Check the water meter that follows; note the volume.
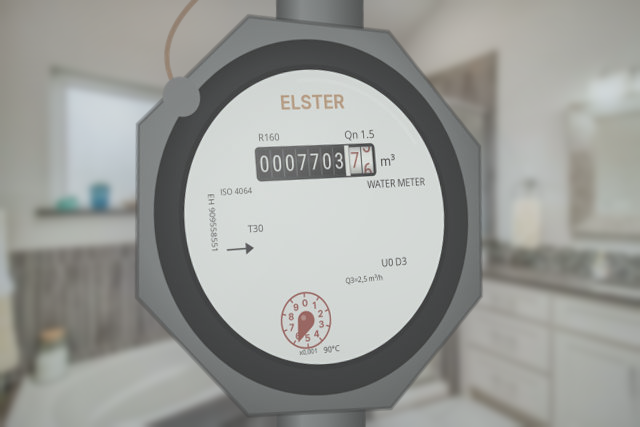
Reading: 7703.755 m³
